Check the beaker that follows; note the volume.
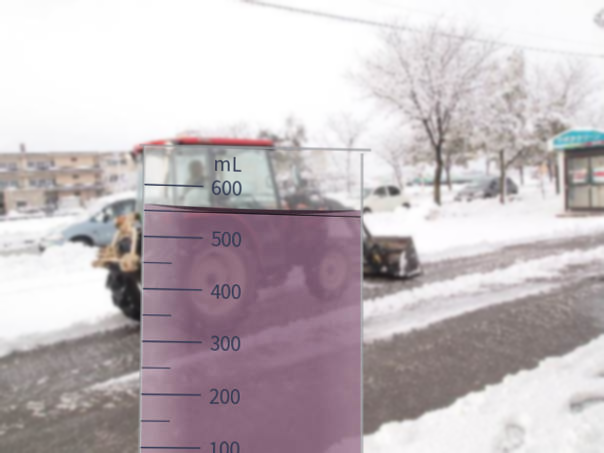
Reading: 550 mL
